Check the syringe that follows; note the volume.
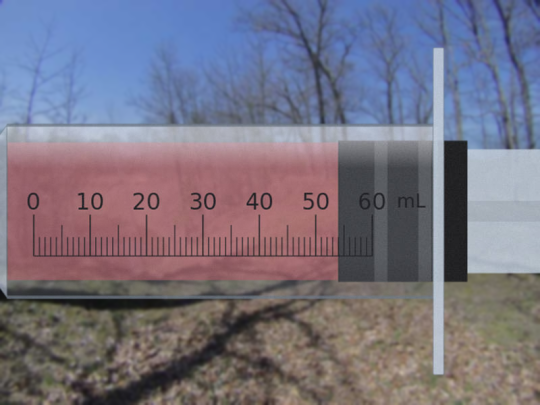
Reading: 54 mL
